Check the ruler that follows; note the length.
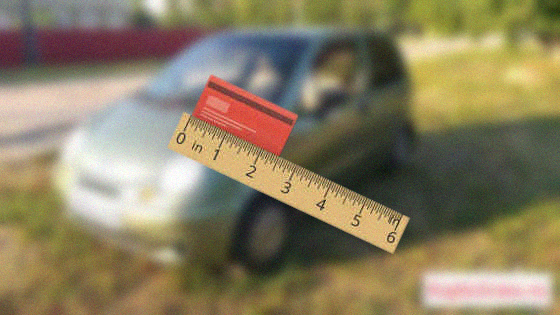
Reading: 2.5 in
